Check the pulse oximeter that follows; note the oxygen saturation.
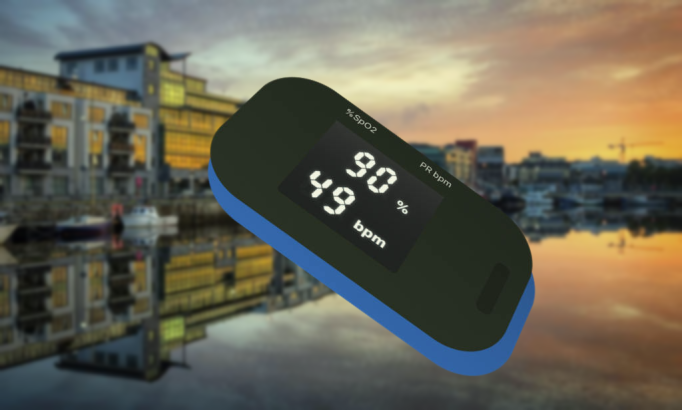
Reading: 90 %
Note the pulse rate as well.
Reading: 49 bpm
